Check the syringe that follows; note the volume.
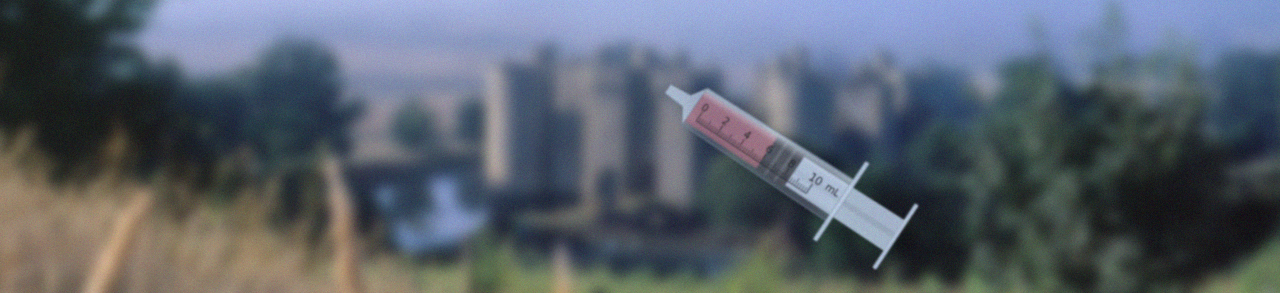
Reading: 6 mL
